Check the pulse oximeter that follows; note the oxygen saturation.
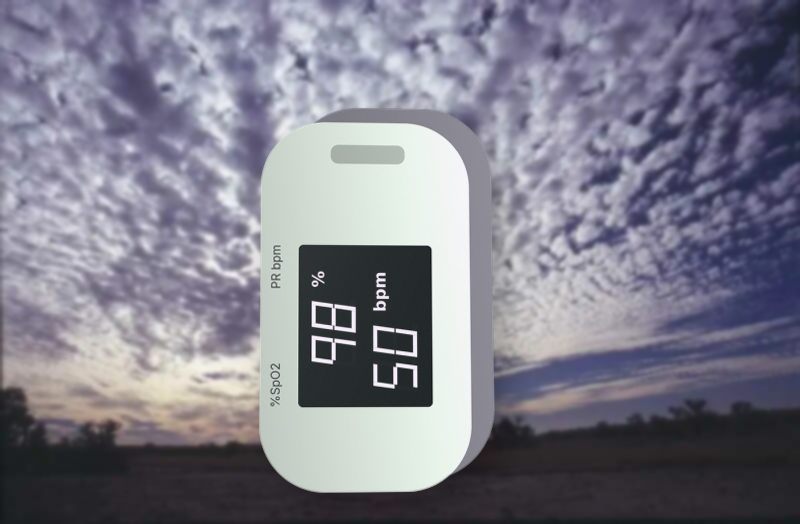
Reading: 98 %
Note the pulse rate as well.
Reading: 50 bpm
